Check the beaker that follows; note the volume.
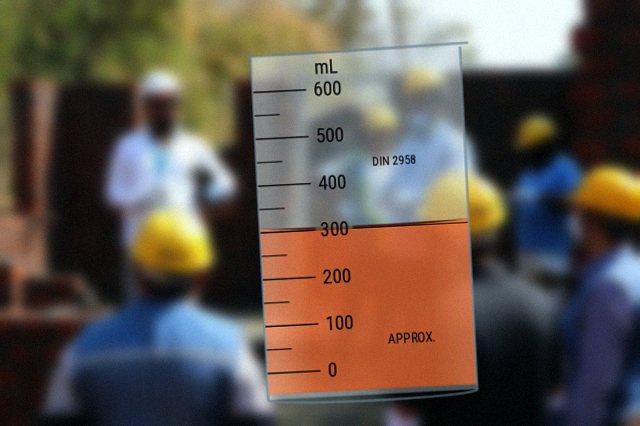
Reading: 300 mL
